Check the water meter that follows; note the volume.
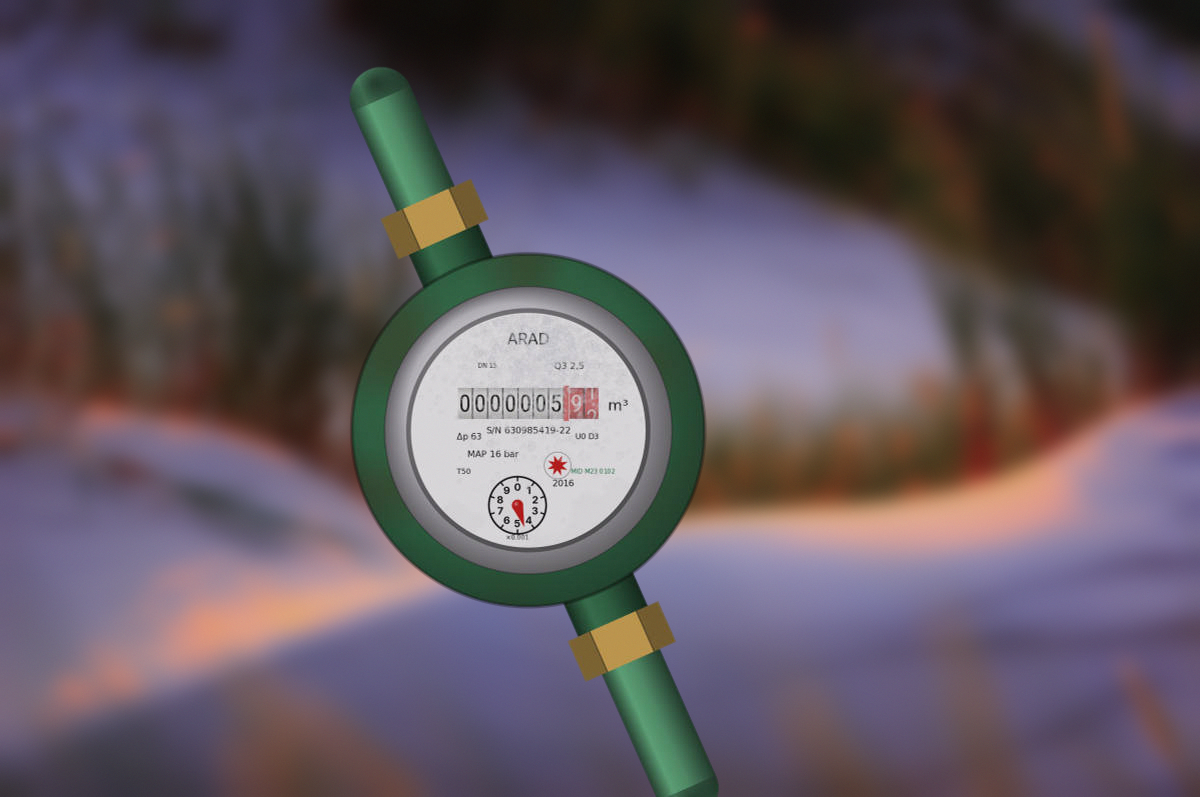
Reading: 5.914 m³
